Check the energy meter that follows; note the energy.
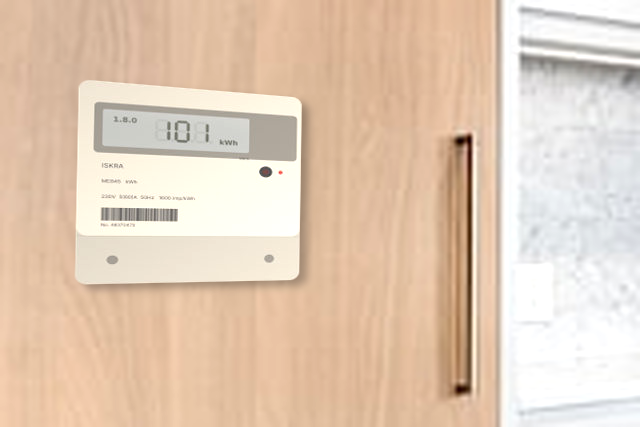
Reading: 101 kWh
